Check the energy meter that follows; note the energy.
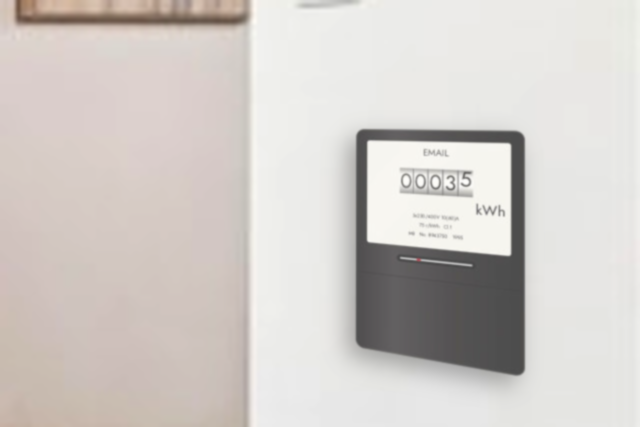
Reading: 35 kWh
